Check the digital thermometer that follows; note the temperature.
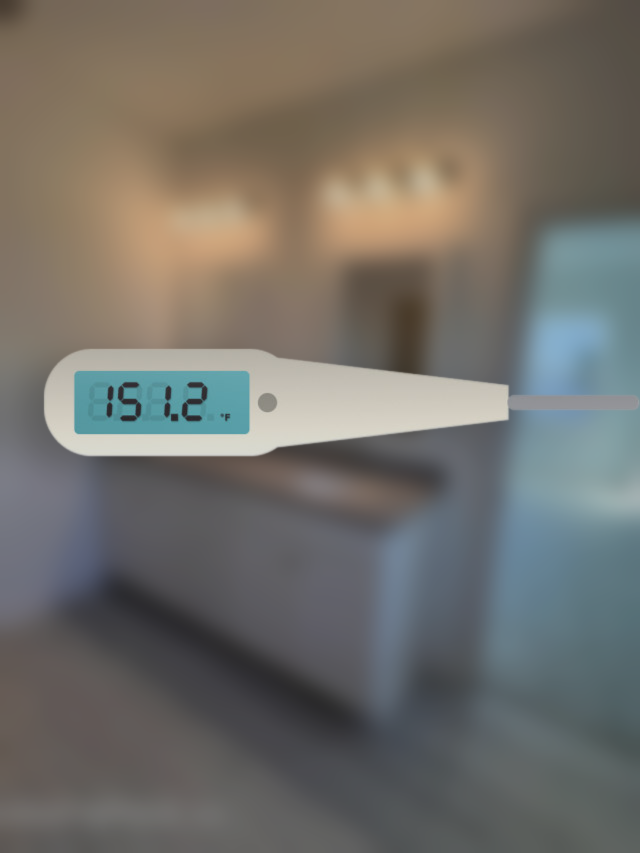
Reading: 151.2 °F
